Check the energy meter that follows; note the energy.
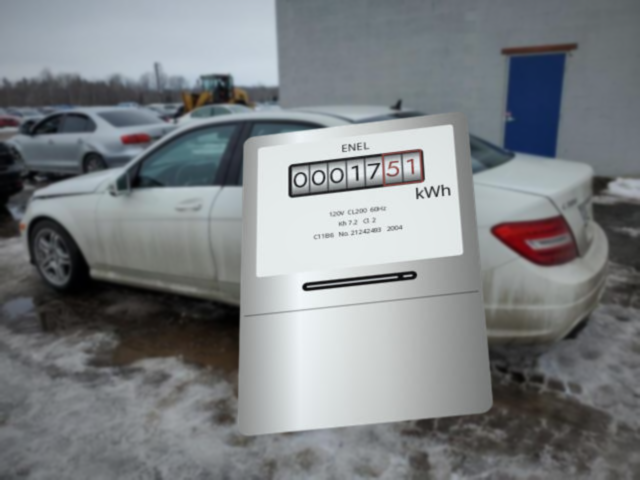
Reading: 17.51 kWh
